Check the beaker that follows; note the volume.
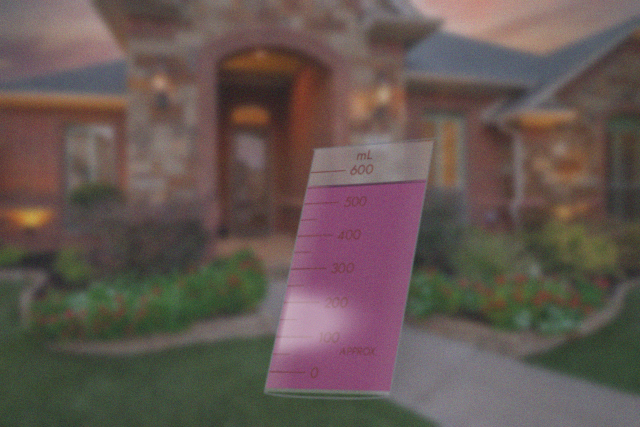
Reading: 550 mL
